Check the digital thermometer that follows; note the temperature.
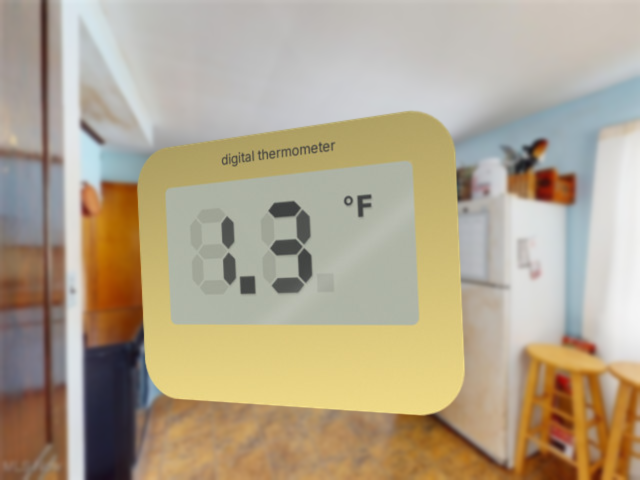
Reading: 1.3 °F
